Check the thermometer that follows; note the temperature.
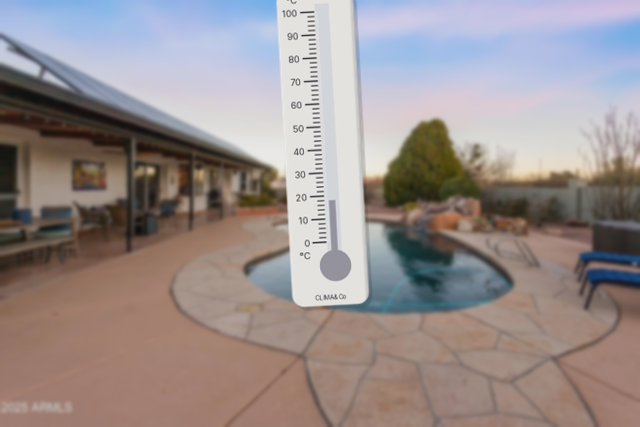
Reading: 18 °C
